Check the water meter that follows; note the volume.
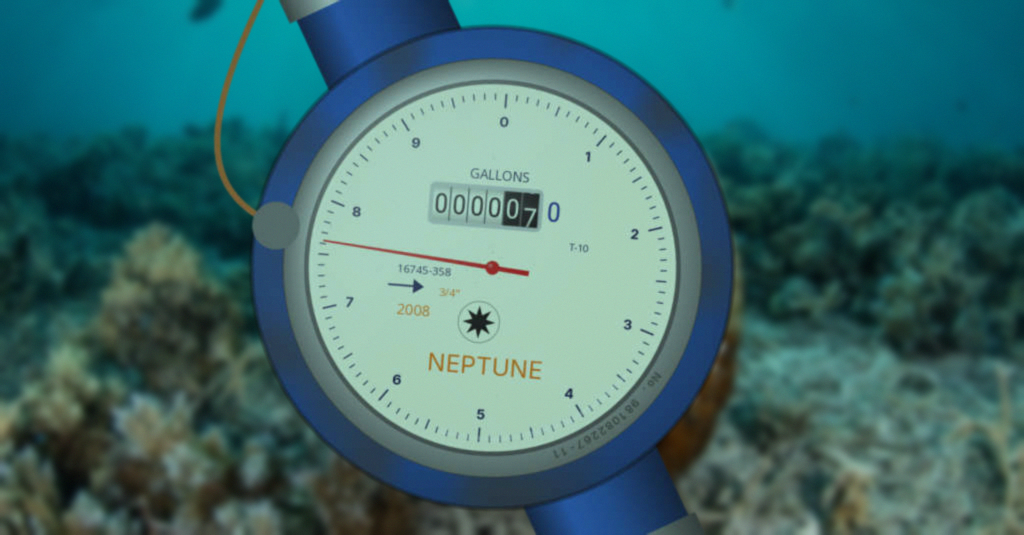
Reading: 67.6 gal
